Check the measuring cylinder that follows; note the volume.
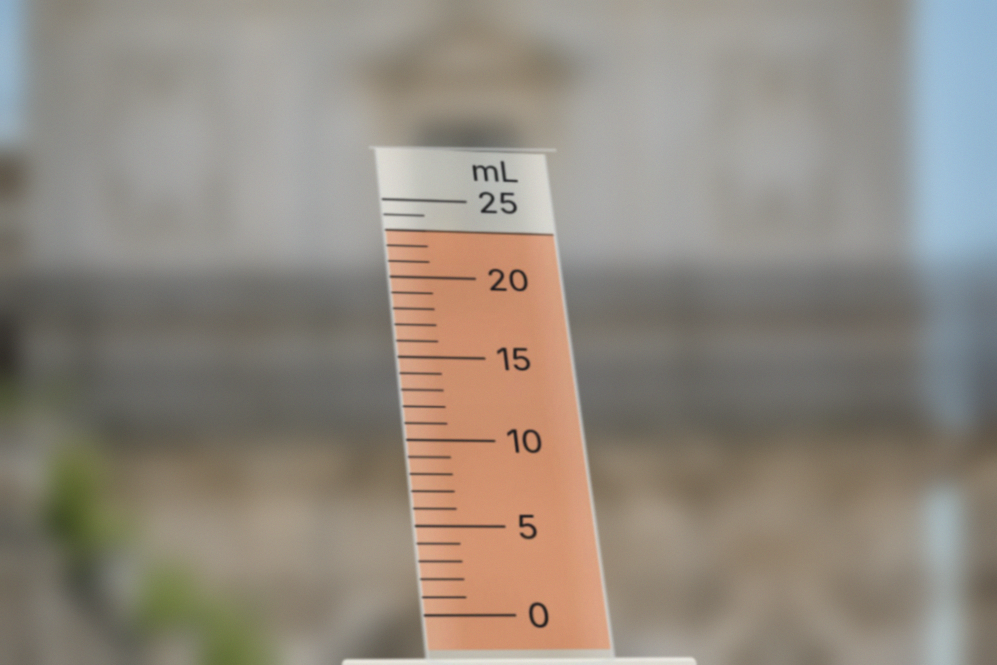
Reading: 23 mL
